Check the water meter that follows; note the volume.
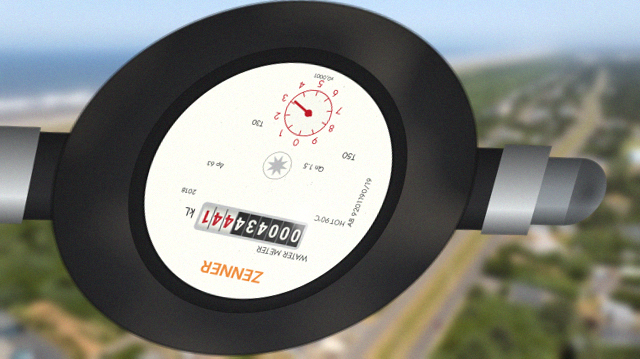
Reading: 434.4413 kL
